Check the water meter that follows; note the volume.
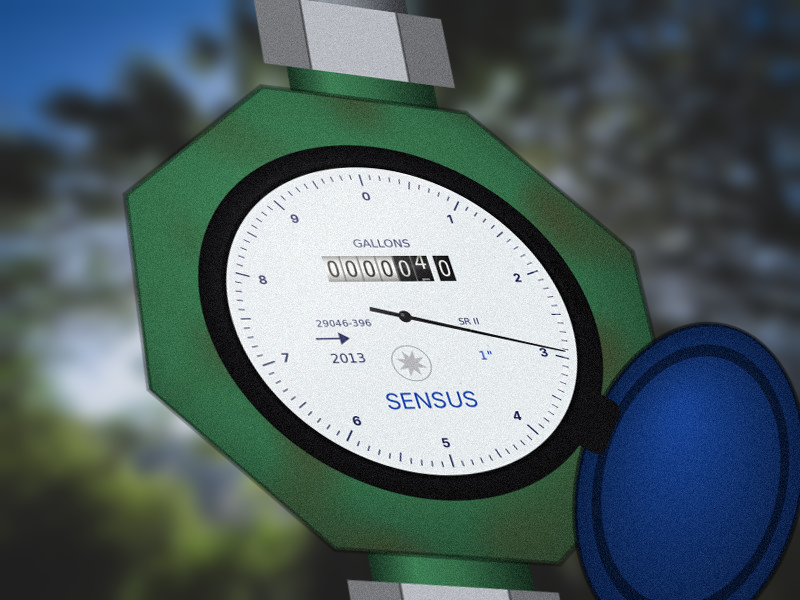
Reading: 42.9 gal
